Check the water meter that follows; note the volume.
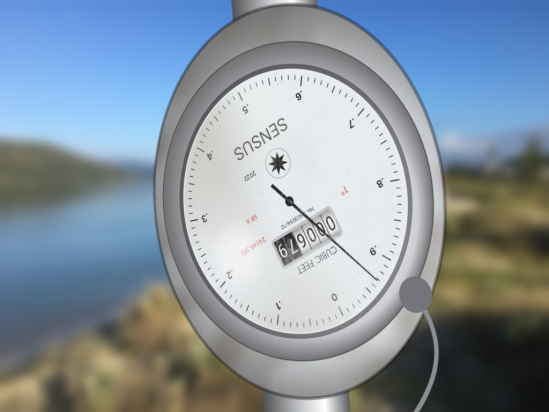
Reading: 678.93 ft³
